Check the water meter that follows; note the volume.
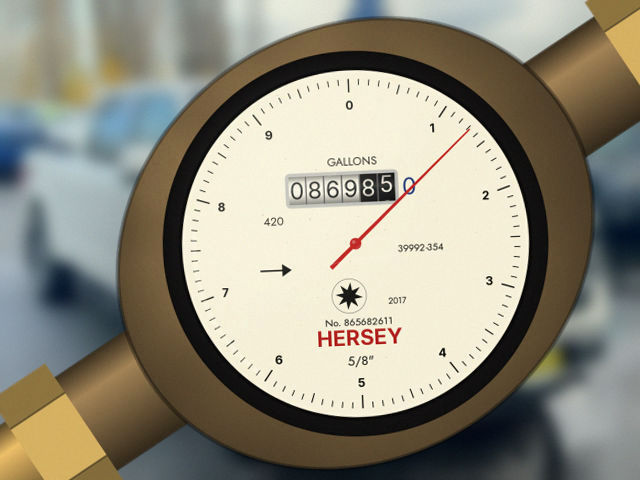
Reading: 869851.3 gal
